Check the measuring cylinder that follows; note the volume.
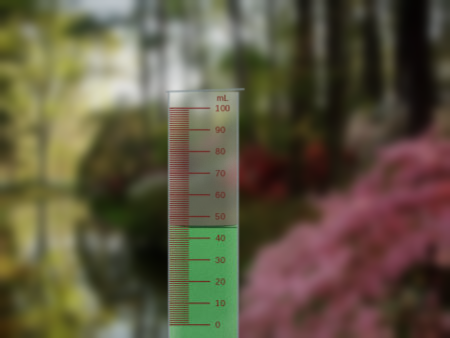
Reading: 45 mL
